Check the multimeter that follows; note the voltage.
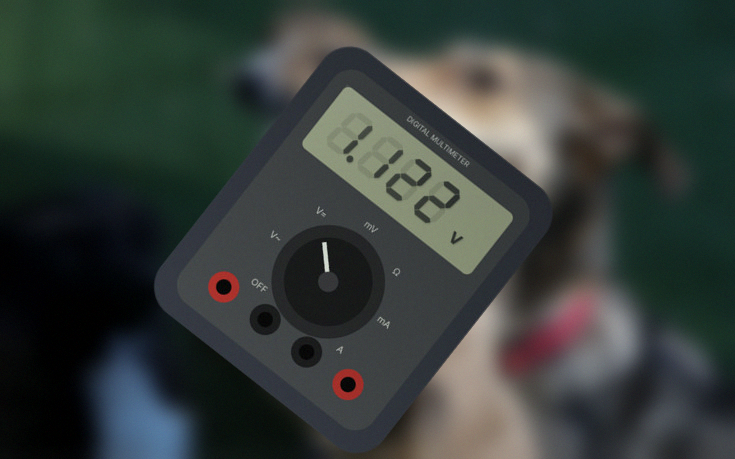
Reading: 1.122 V
